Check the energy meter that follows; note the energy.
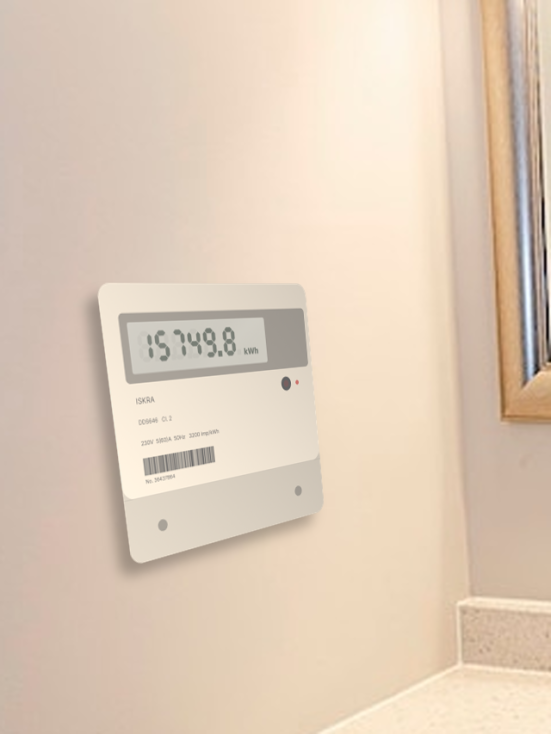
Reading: 15749.8 kWh
